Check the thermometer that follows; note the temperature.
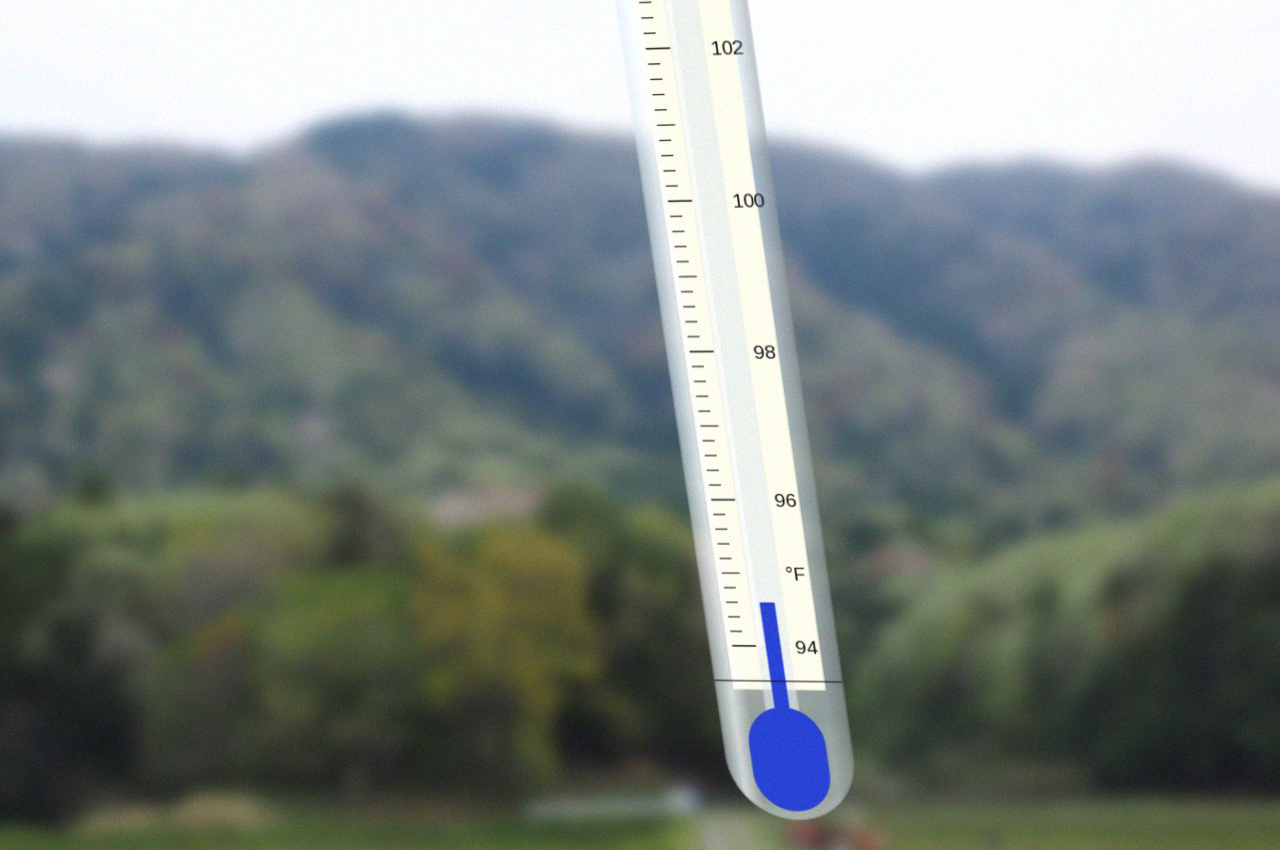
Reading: 94.6 °F
